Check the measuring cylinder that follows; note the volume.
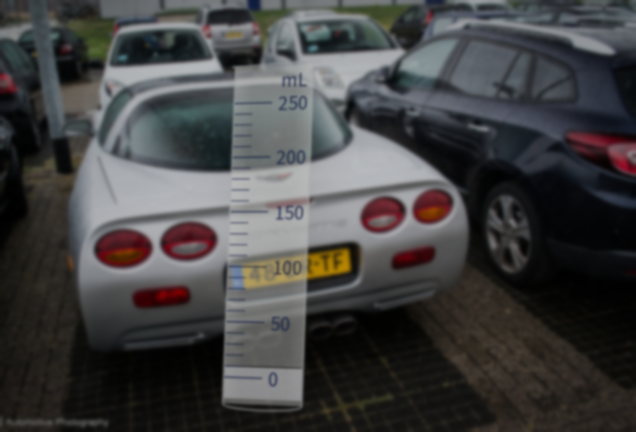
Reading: 10 mL
